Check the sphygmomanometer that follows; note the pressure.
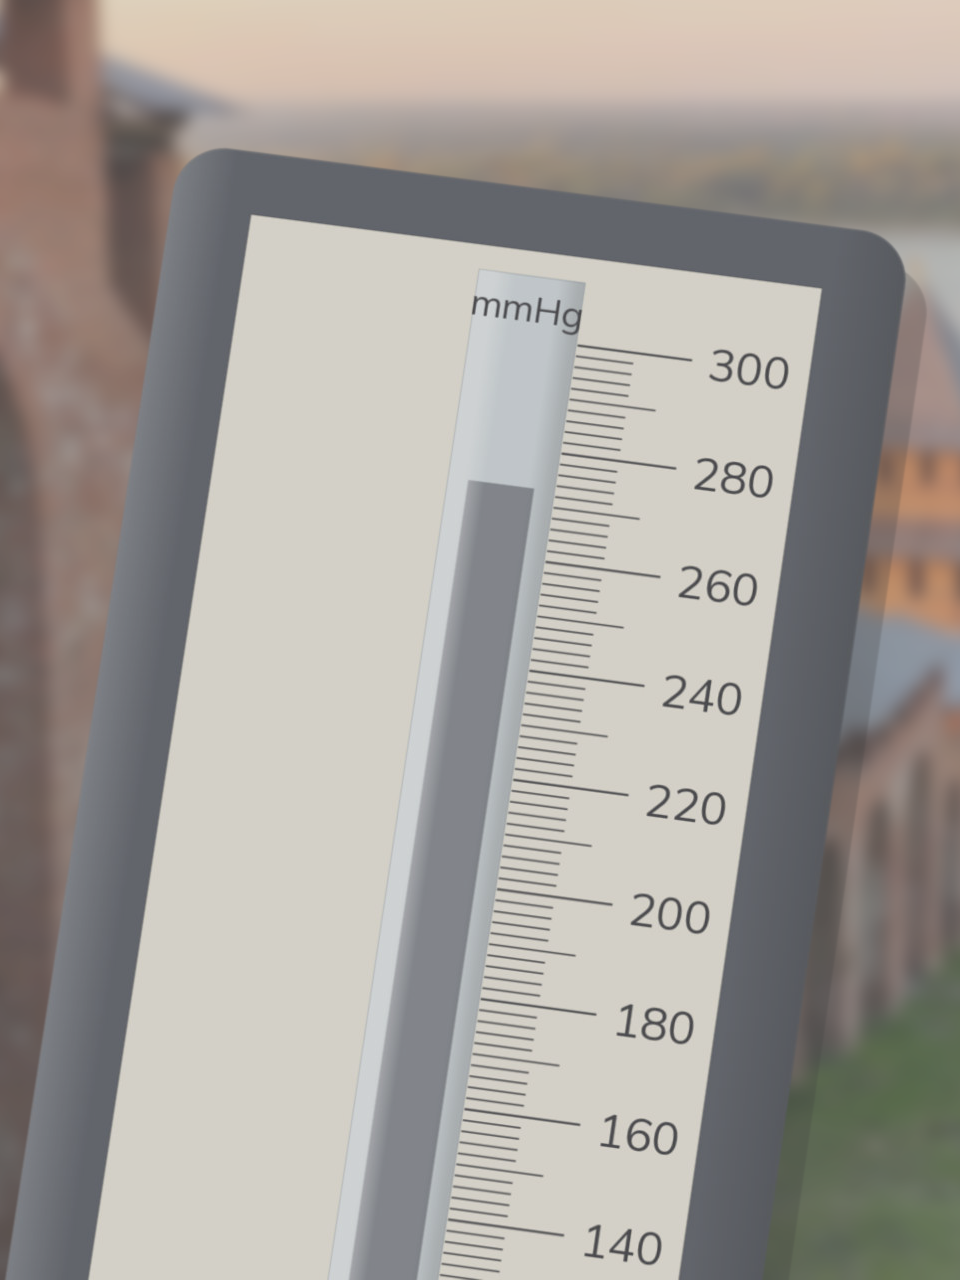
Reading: 273 mmHg
